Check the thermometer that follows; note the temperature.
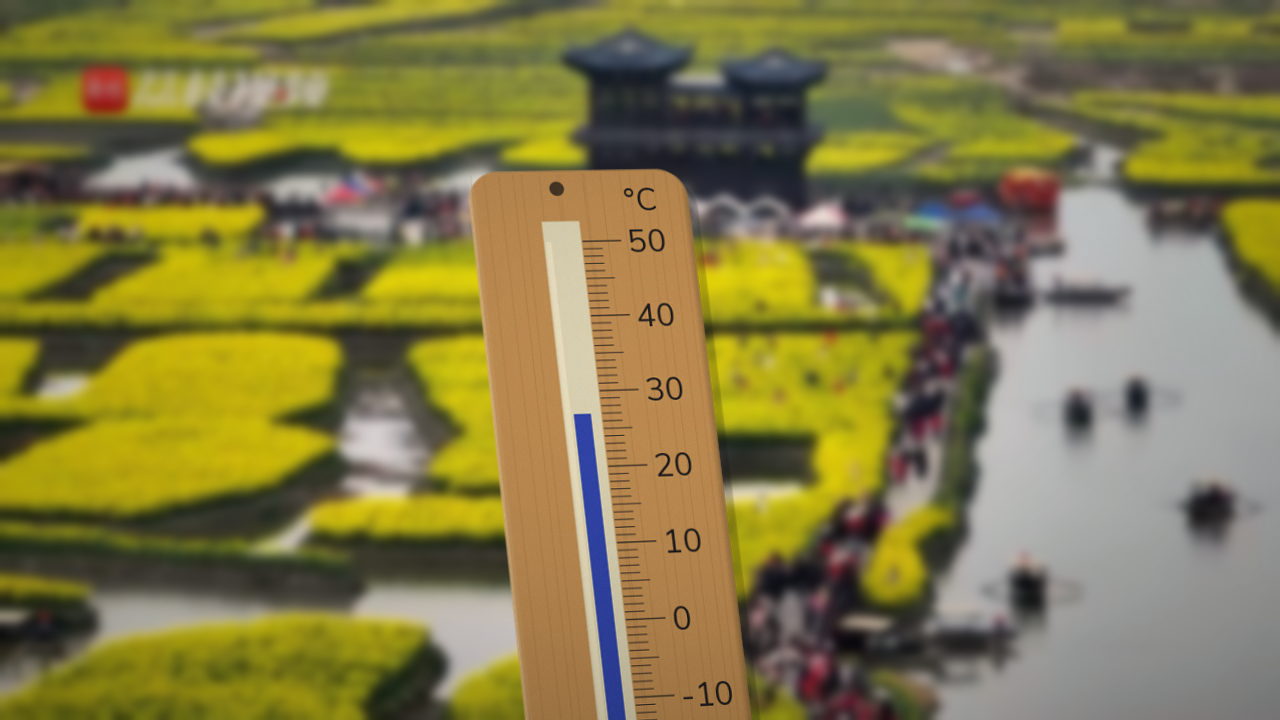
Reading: 27 °C
